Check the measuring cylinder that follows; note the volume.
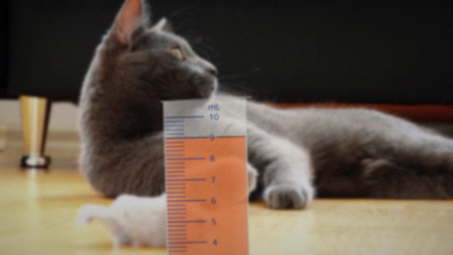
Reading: 9 mL
